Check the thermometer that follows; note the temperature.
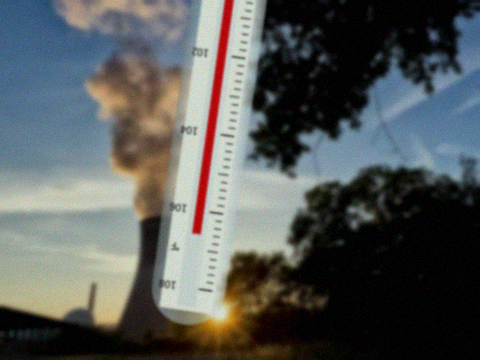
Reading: 106.6 °F
